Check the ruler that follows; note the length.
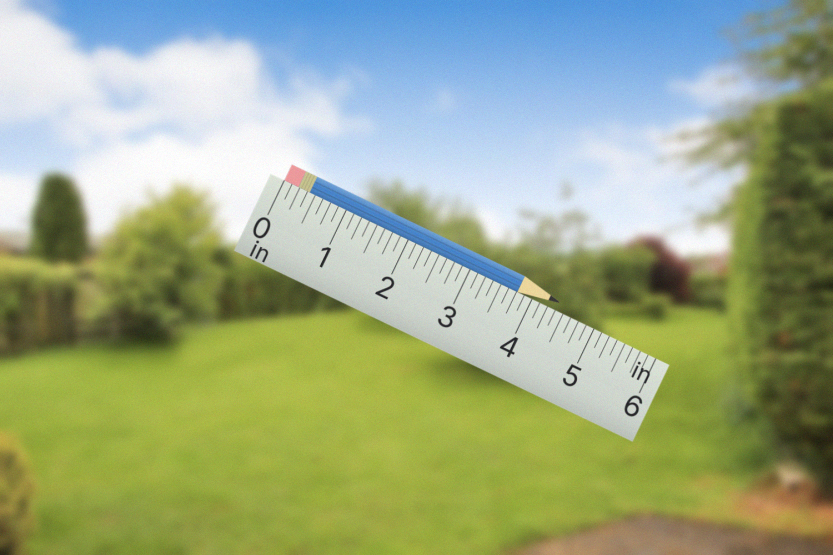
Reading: 4.375 in
